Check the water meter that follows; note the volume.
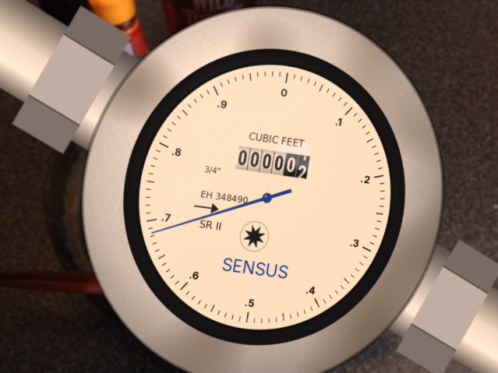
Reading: 1.68 ft³
